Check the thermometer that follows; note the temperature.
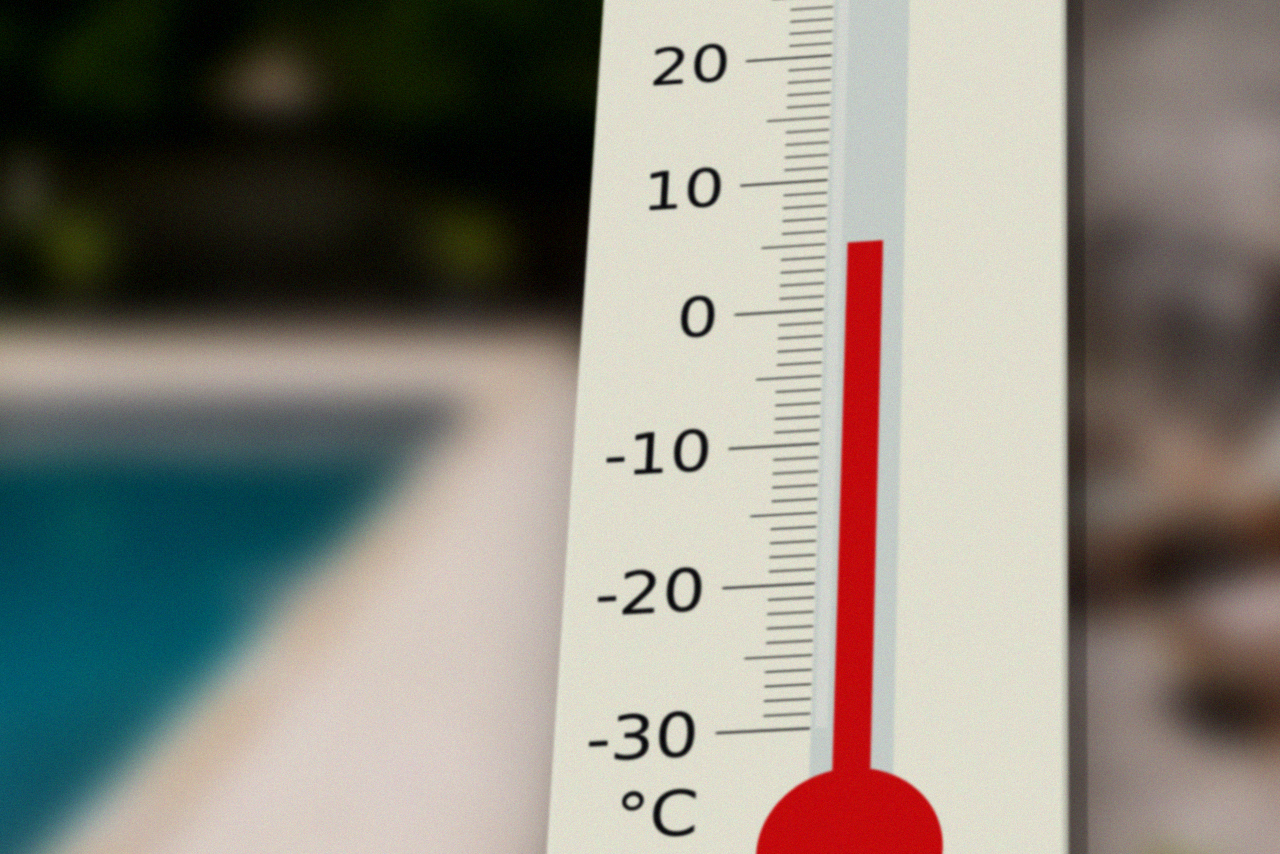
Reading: 5 °C
